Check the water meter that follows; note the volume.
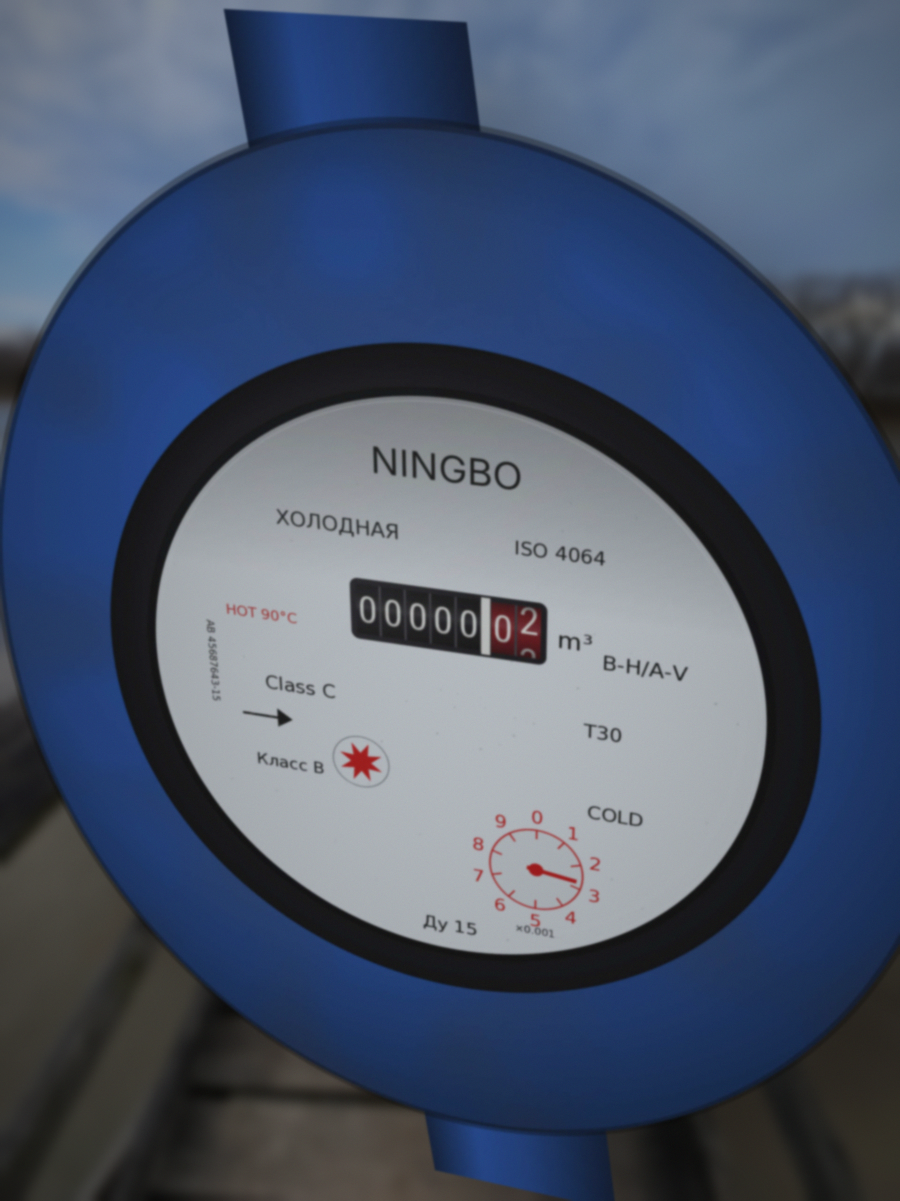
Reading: 0.022 m³
